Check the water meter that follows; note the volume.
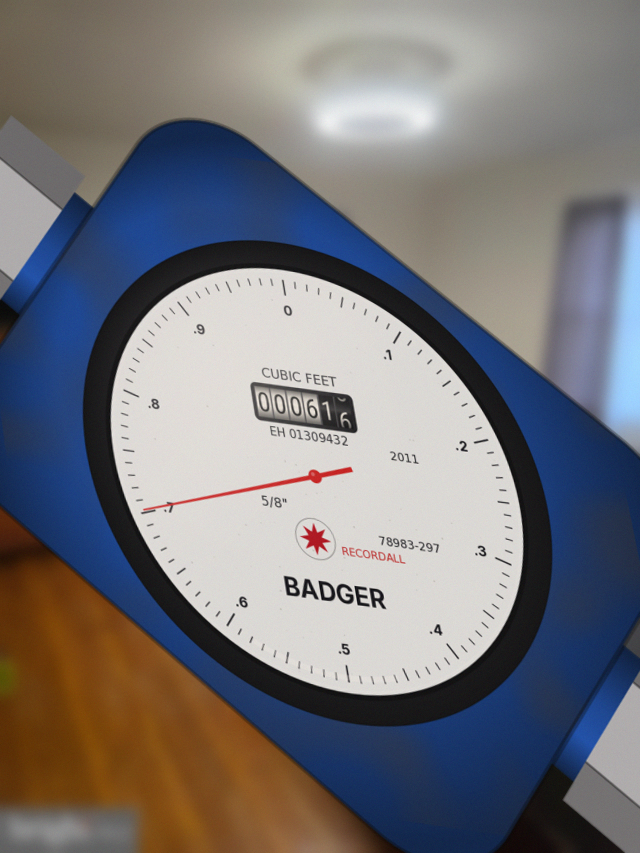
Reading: 615.70 ft³
